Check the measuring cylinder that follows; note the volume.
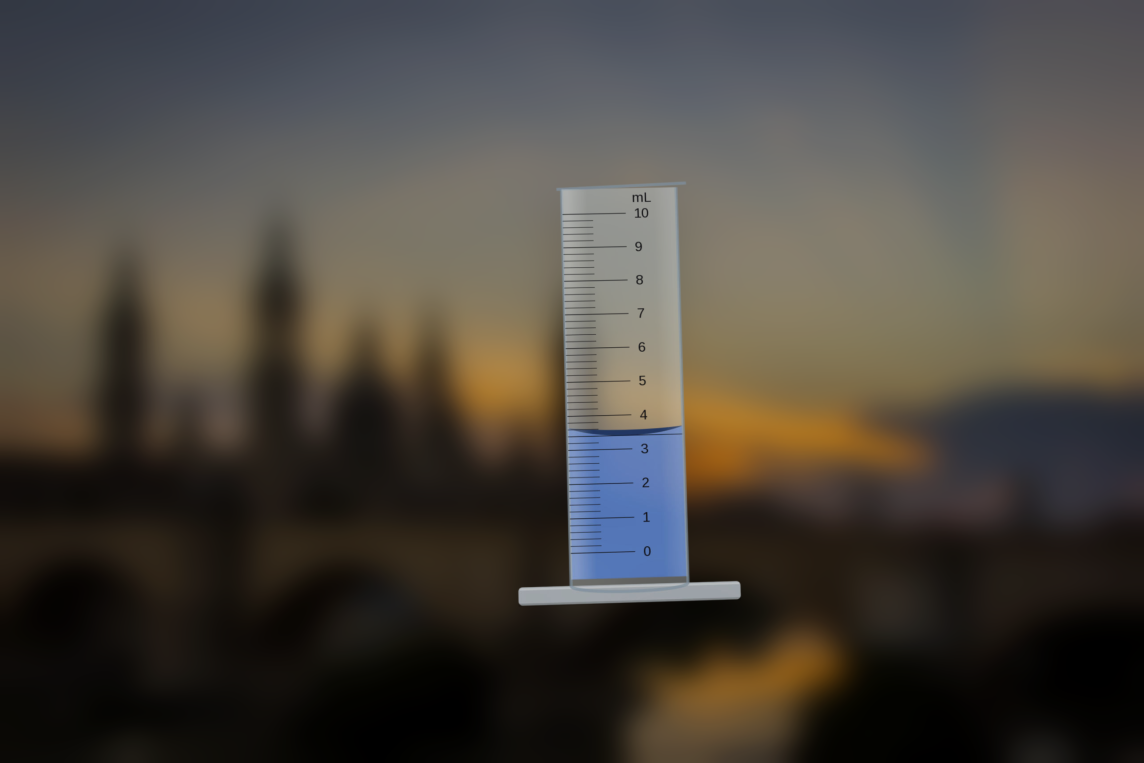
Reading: 3.4 mL
